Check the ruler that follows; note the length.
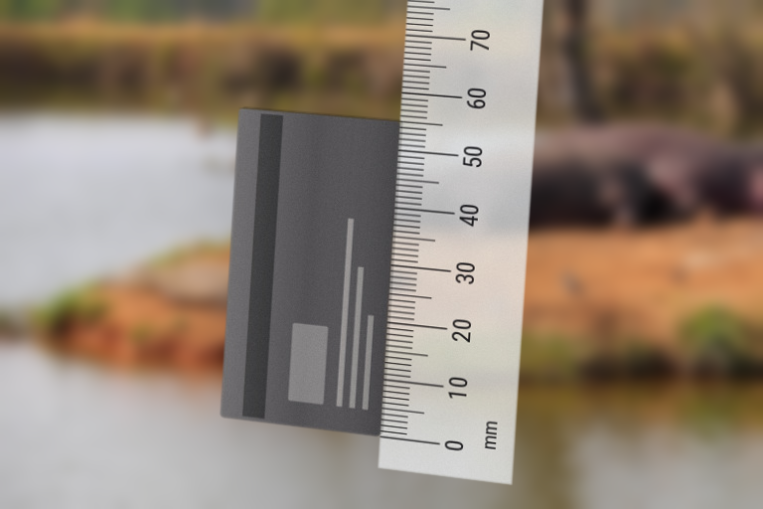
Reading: 55 mm
